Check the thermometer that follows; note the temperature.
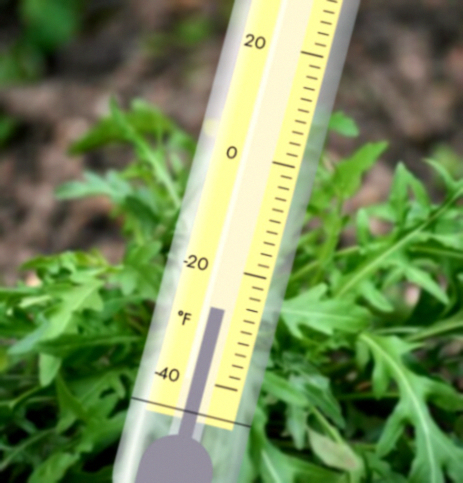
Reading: -27 °F
